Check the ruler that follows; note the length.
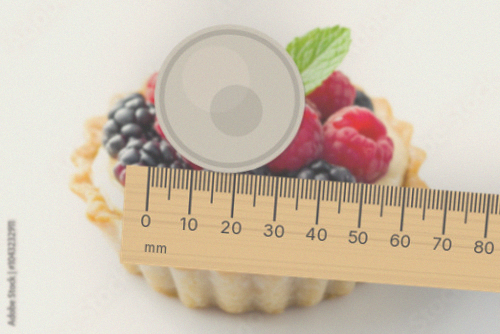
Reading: 35 mm
